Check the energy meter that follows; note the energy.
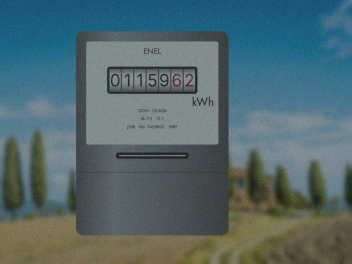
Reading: 1159.62 kWh
